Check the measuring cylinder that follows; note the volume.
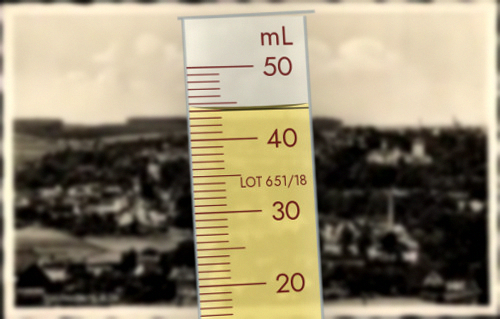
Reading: 44 mL
